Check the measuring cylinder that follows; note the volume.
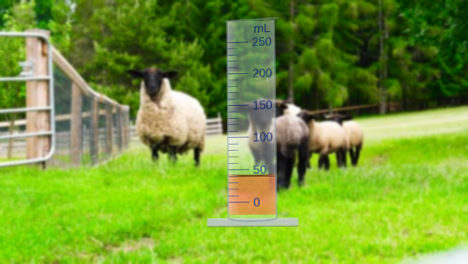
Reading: 40 mL
